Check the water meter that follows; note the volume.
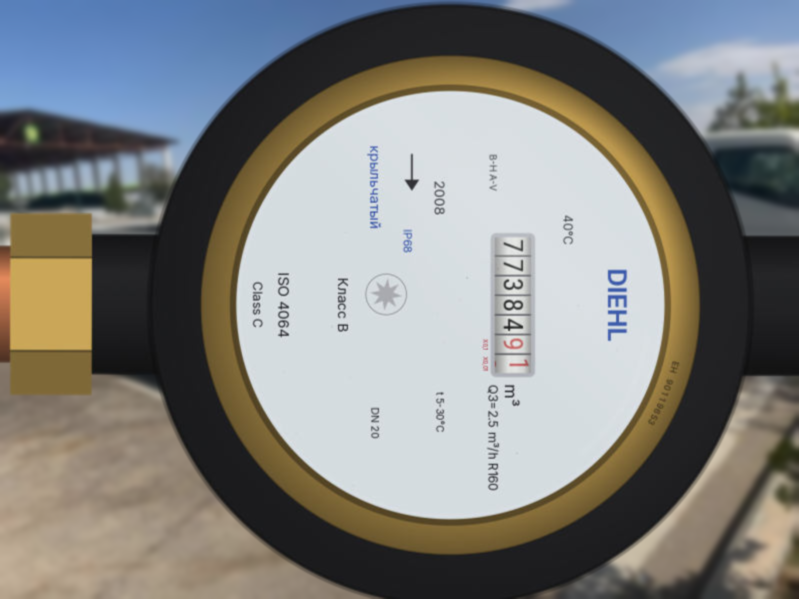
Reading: 77384.91 m³
